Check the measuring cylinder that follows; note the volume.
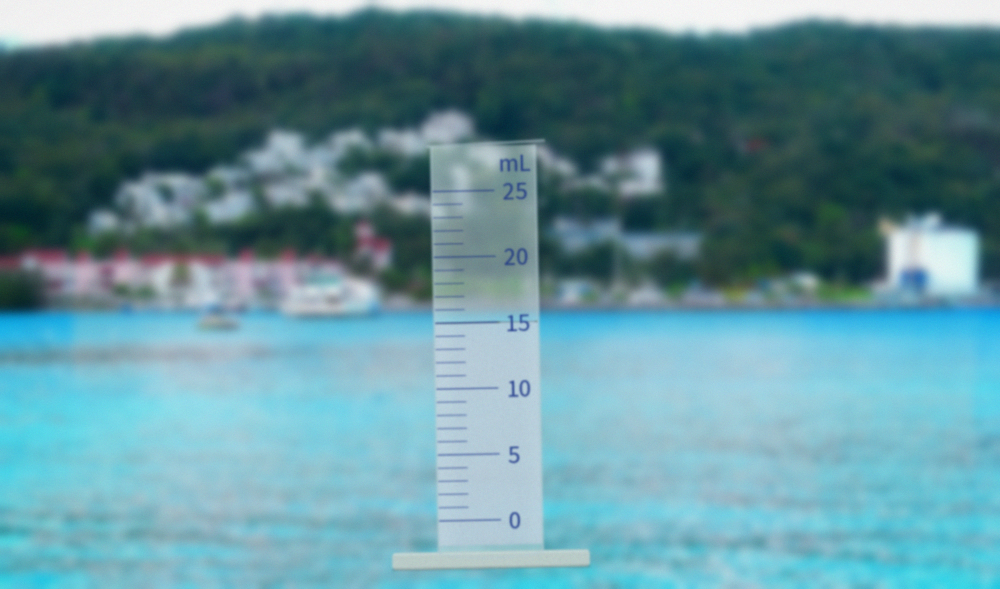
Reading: 15 mL
